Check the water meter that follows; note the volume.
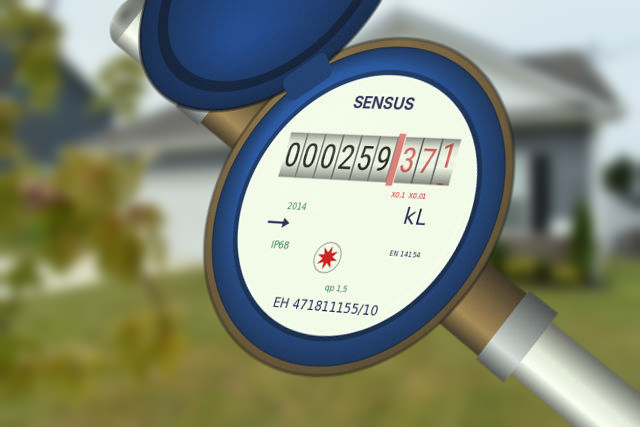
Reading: 259.371 kL
